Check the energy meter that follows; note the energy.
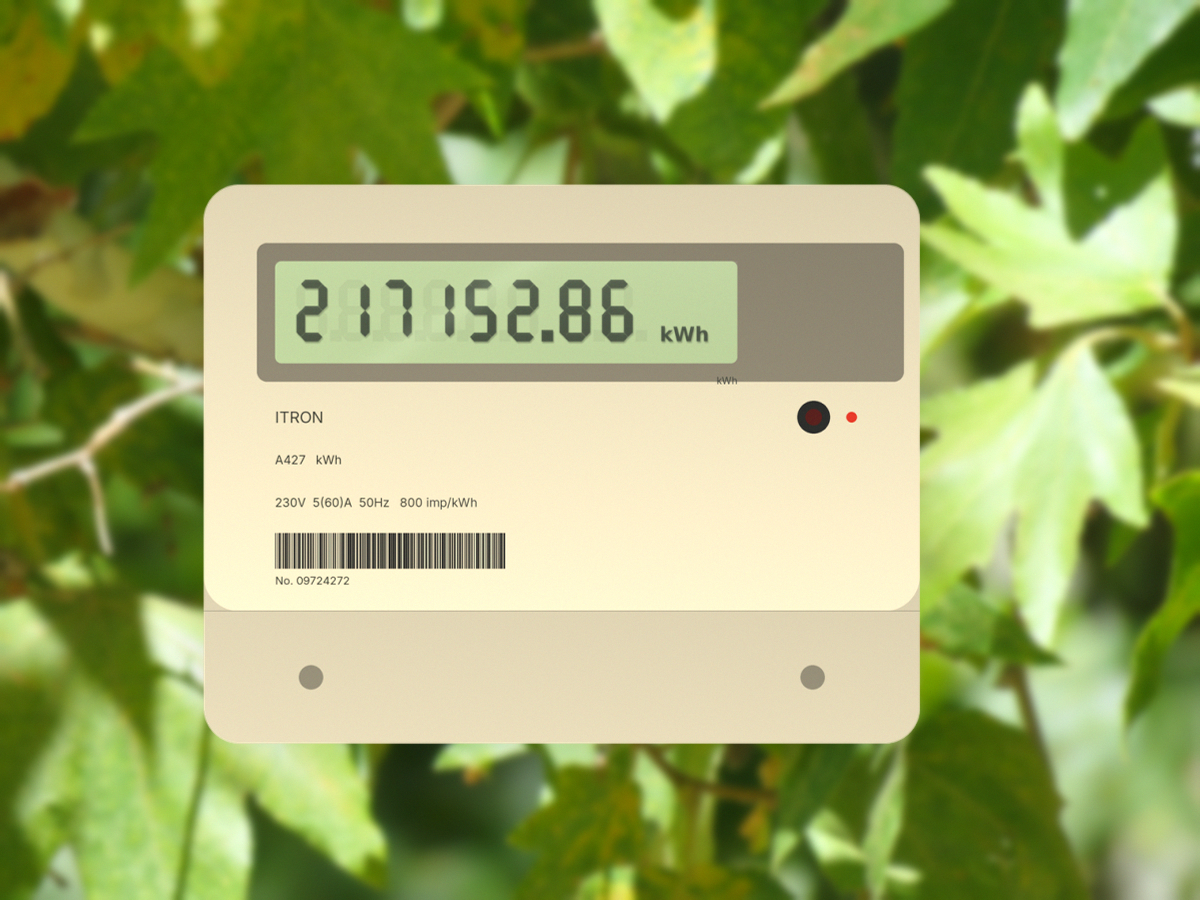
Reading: 217152.86 kWh
